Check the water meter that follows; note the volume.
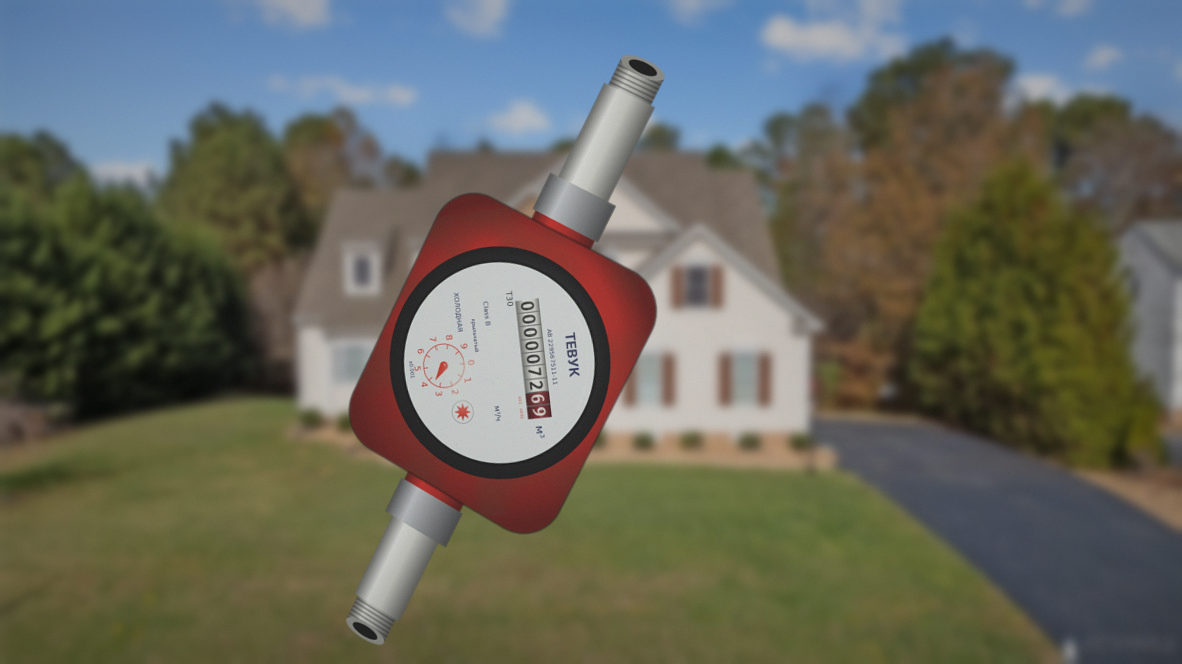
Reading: 72.693 m³
